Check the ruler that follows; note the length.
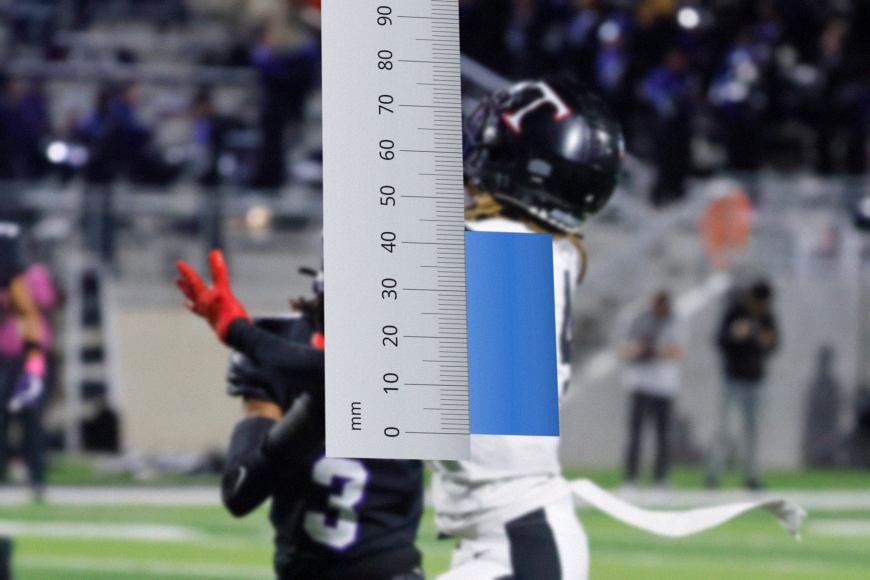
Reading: 43 mm
